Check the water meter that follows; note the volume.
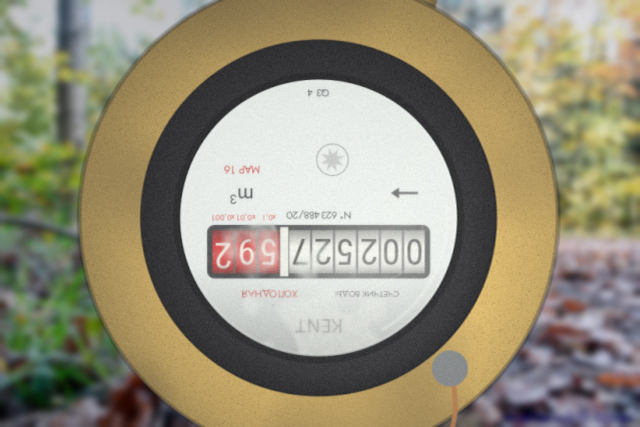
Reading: 2527.592 m³
